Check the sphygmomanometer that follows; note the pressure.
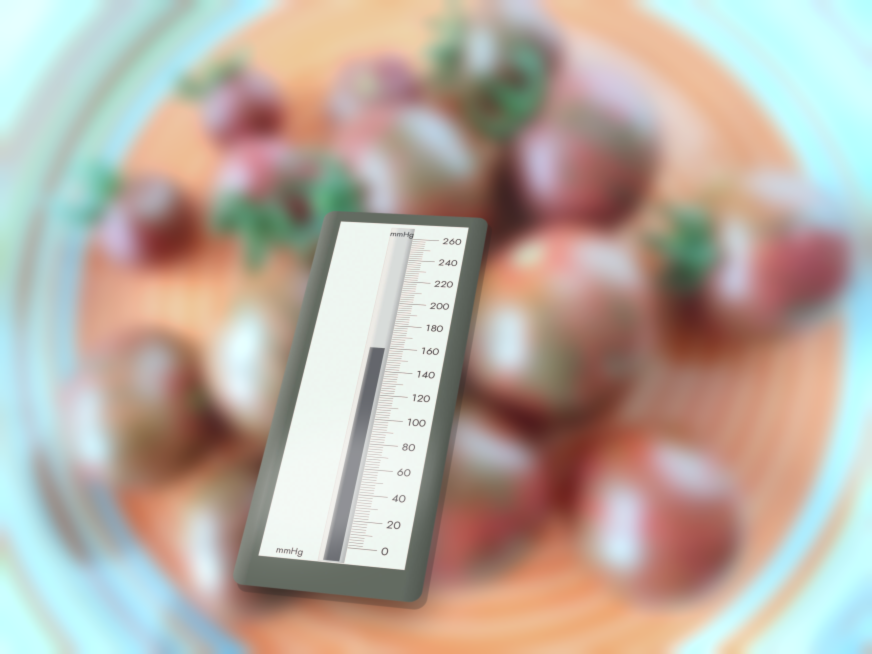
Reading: 160 mmHg
